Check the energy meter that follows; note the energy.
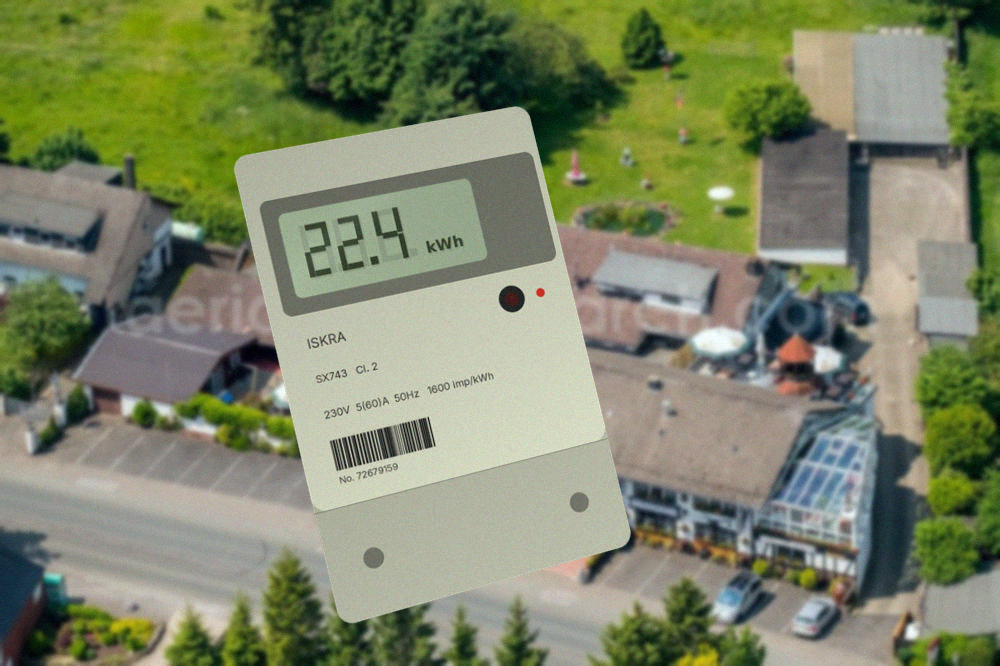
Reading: 22.4 kWh
